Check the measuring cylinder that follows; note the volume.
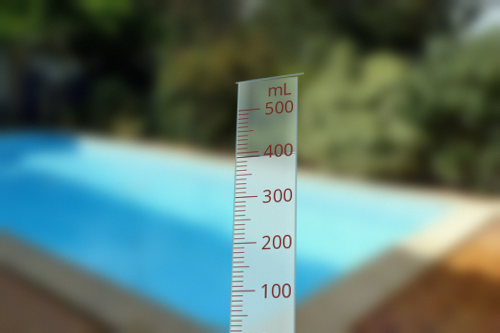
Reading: 390 mL
